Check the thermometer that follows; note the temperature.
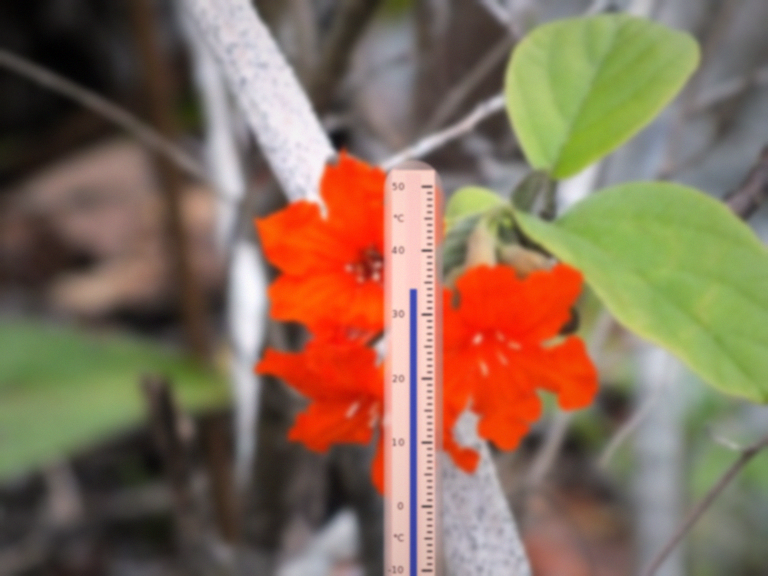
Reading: 34 °C
